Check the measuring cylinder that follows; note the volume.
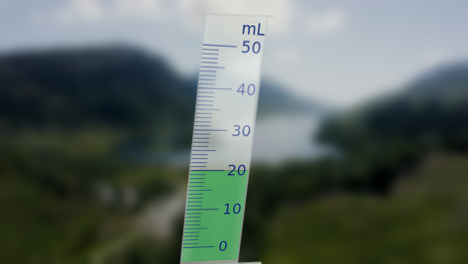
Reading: 20 mL
